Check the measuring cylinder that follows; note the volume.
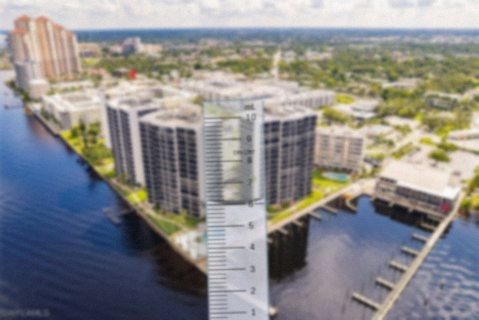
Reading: 6 mL
